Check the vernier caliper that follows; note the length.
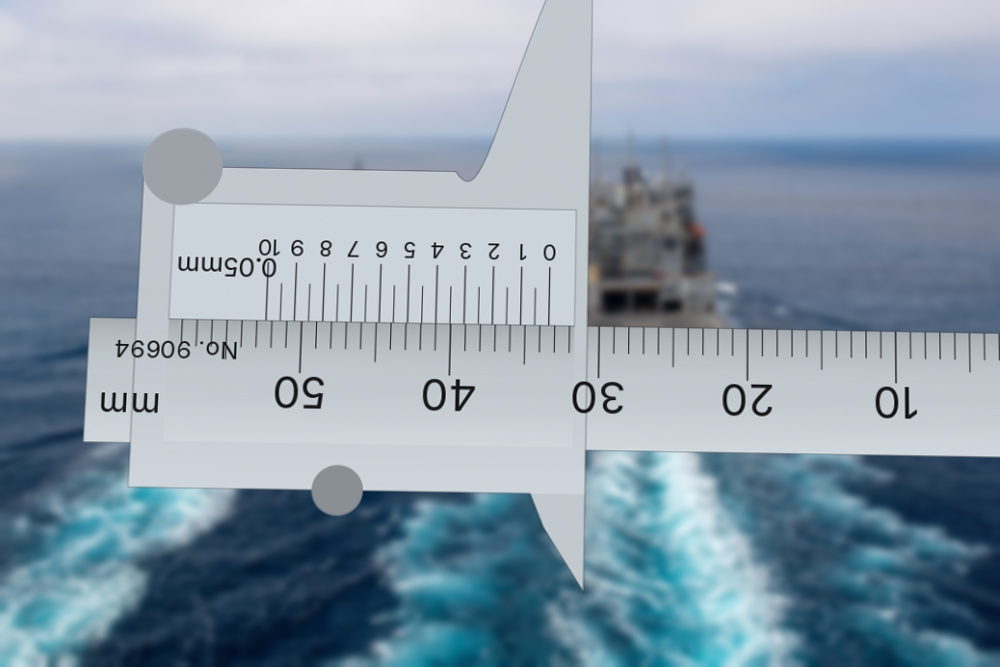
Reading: 33.4 mm
